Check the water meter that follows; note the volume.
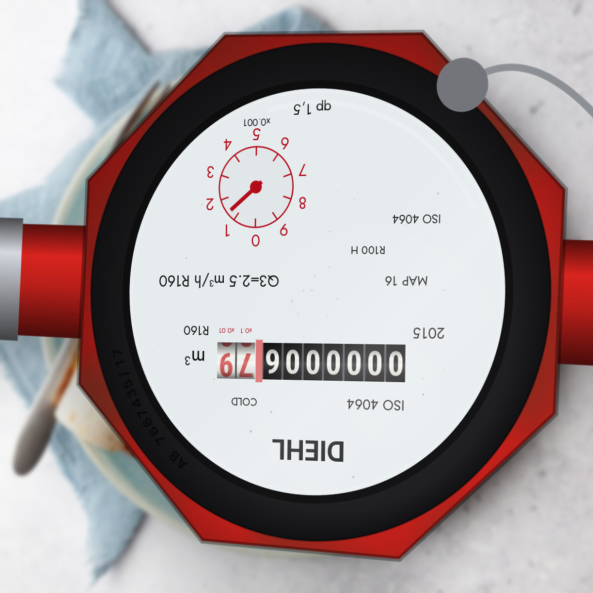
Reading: 6.791 m³
